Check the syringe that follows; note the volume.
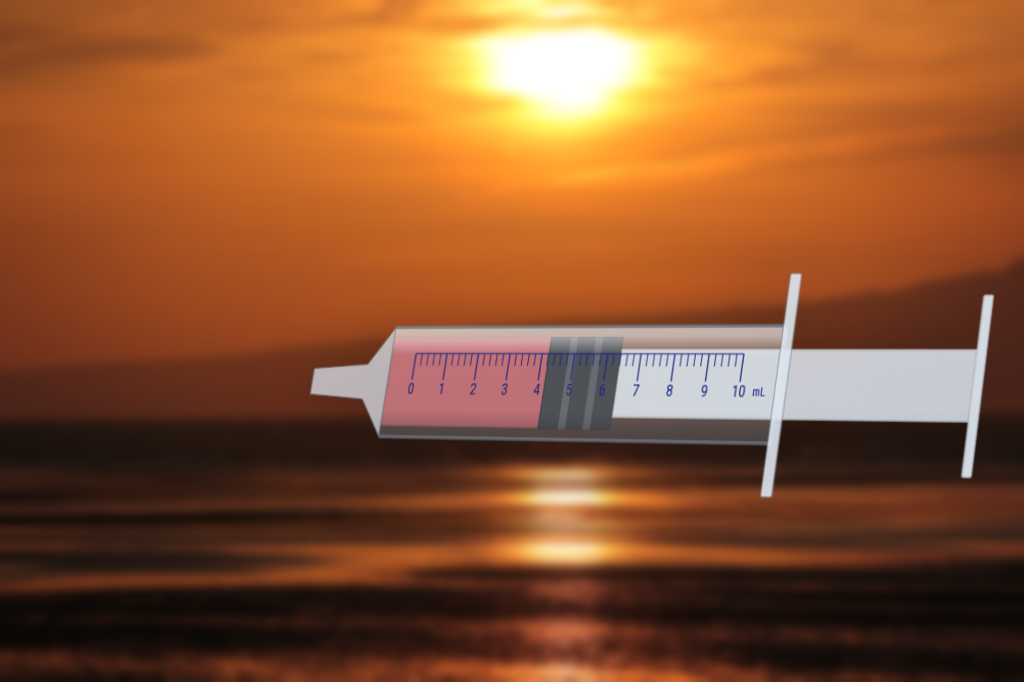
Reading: 4.2 mL
